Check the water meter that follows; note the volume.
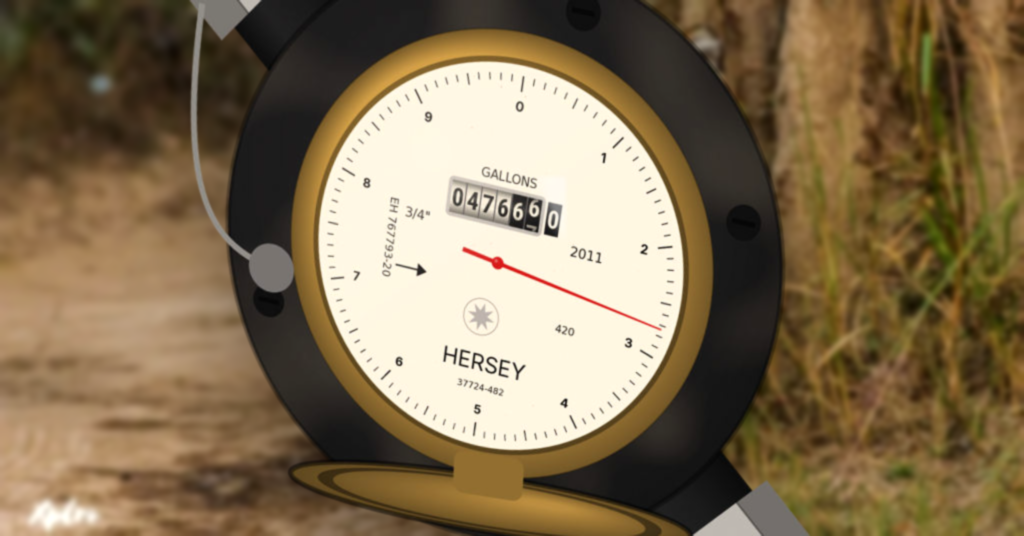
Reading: 476662.7 gal
